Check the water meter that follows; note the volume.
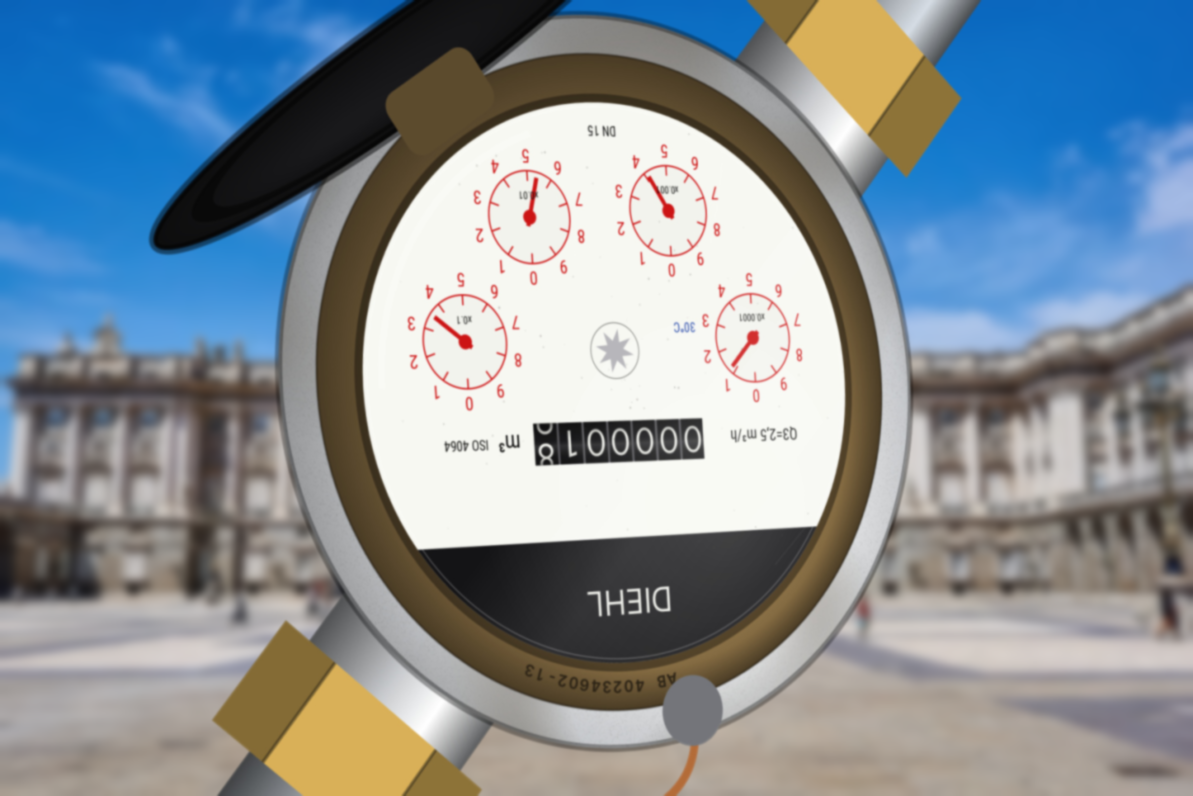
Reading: 18.3541 m³
